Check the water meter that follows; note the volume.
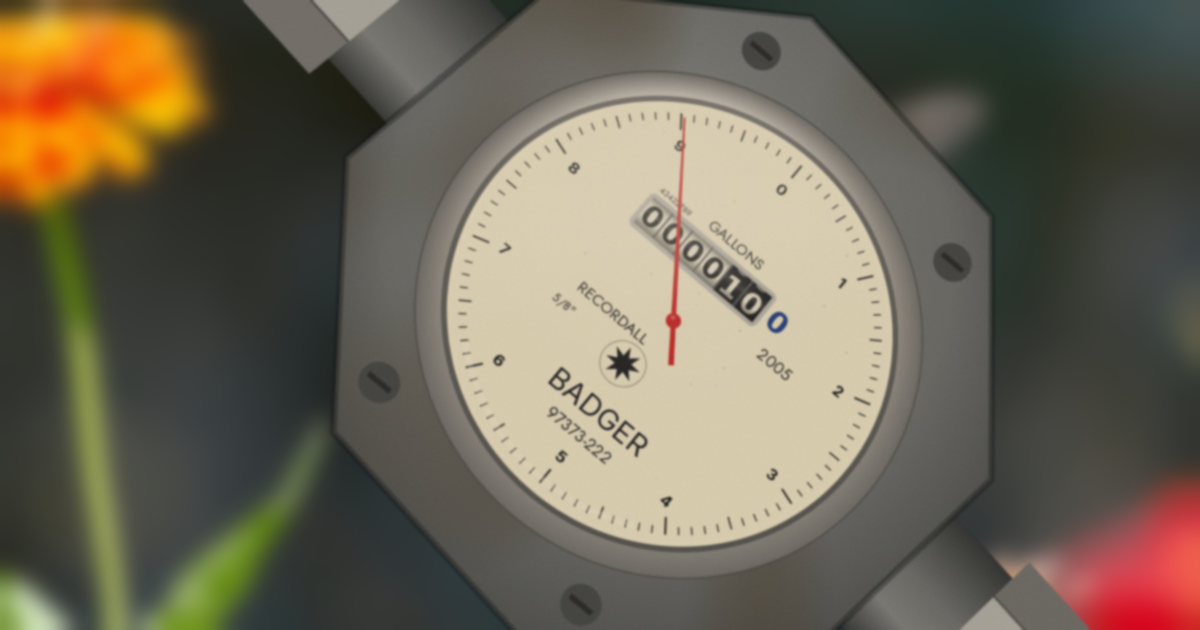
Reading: 99.0 gal
